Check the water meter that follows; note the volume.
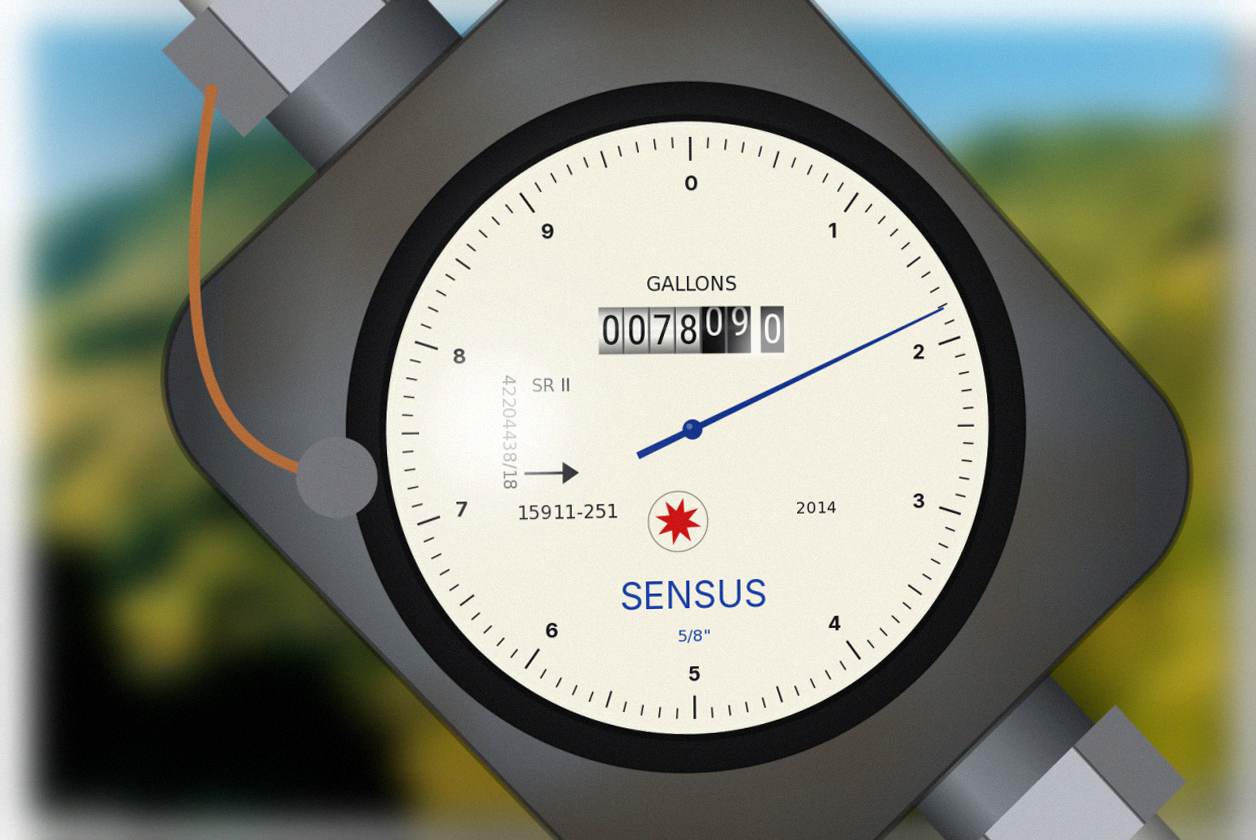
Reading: 78091.8 gal
